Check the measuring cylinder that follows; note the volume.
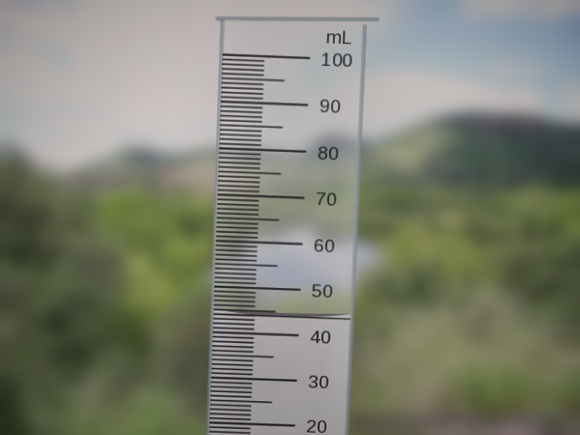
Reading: 44 mL
